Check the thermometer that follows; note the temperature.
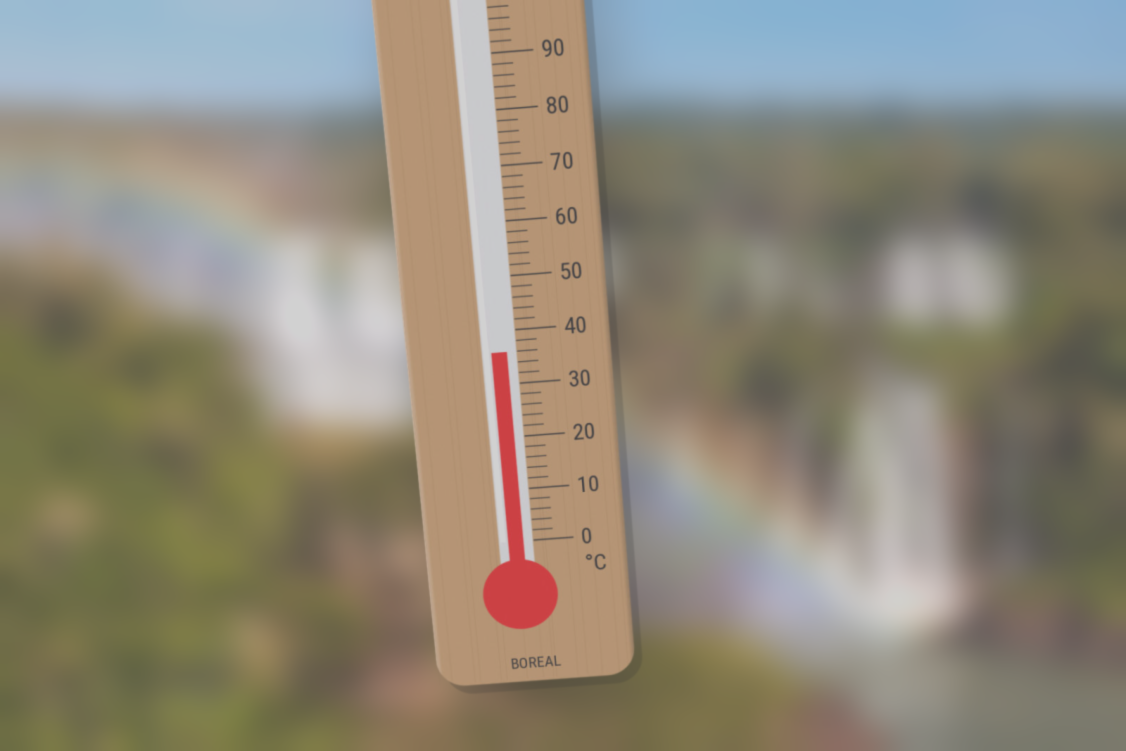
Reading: 36 °C
